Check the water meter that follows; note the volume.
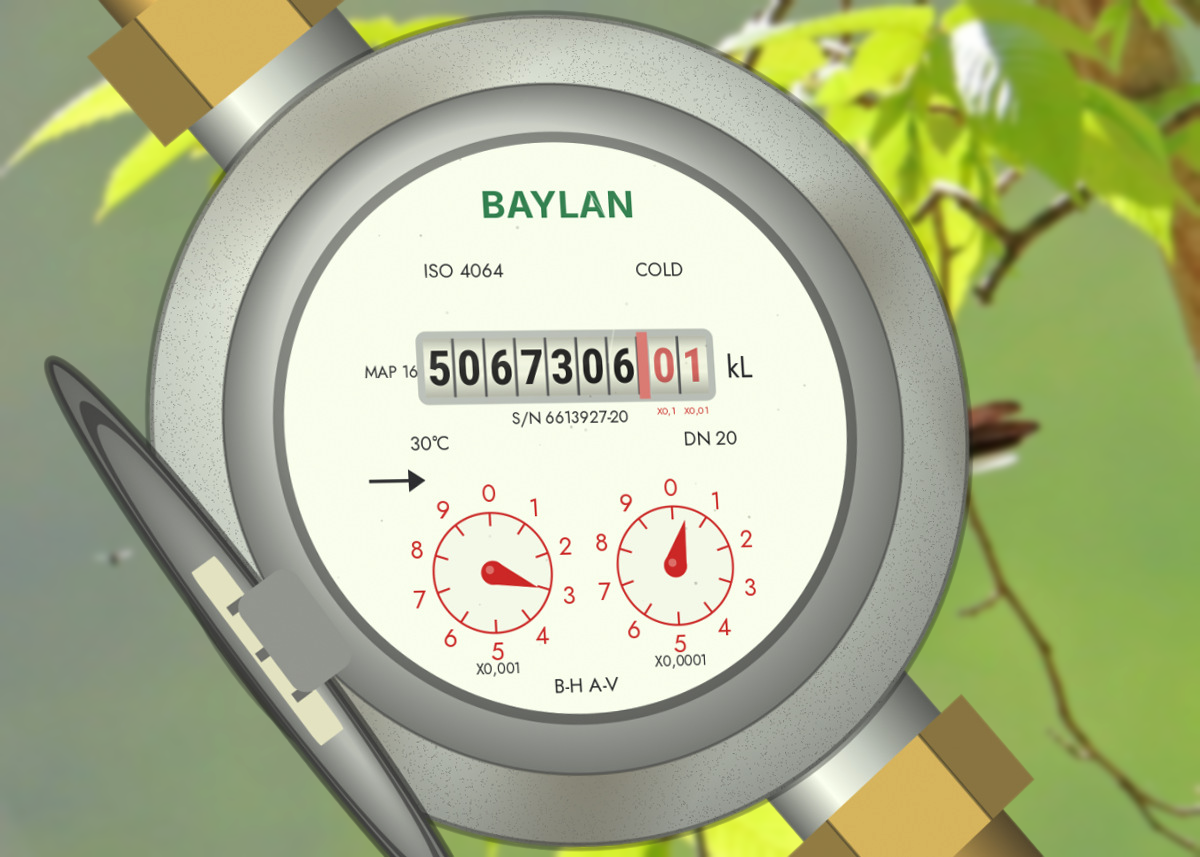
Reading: 5067306.0130 kL
